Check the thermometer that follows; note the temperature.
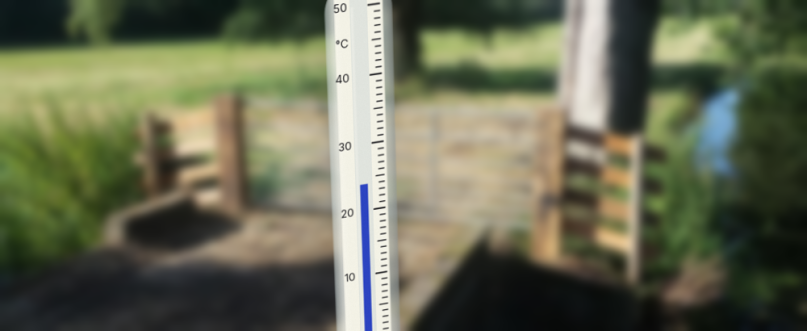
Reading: 24 °C
